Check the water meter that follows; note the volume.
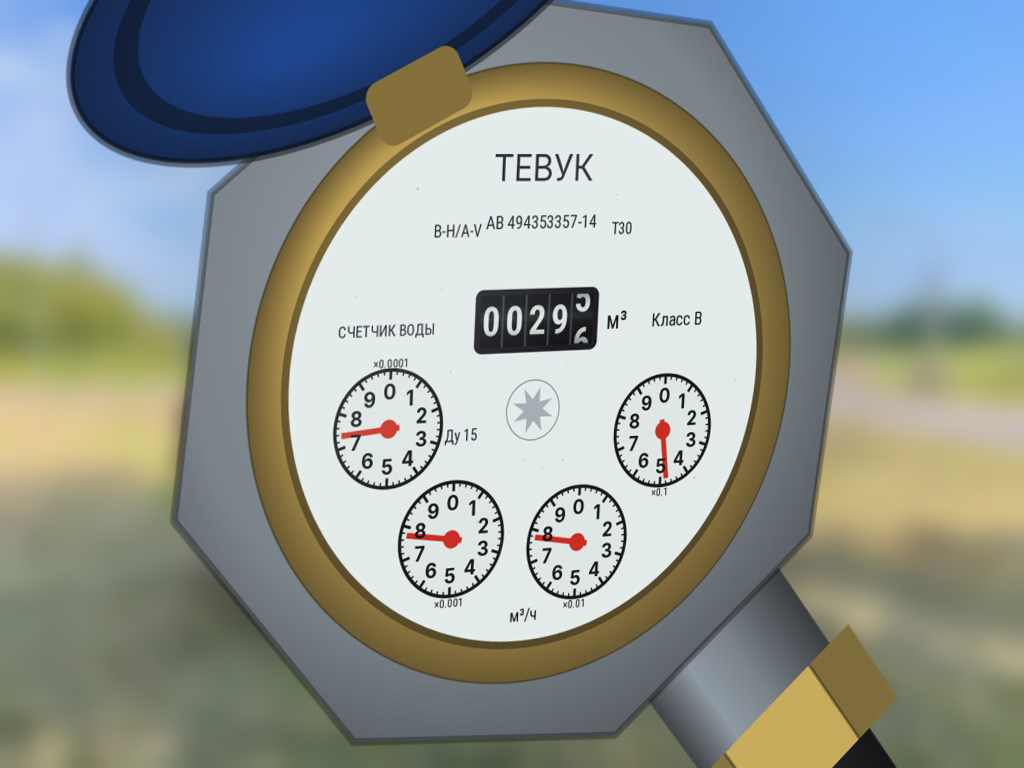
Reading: 295.4777 m³
